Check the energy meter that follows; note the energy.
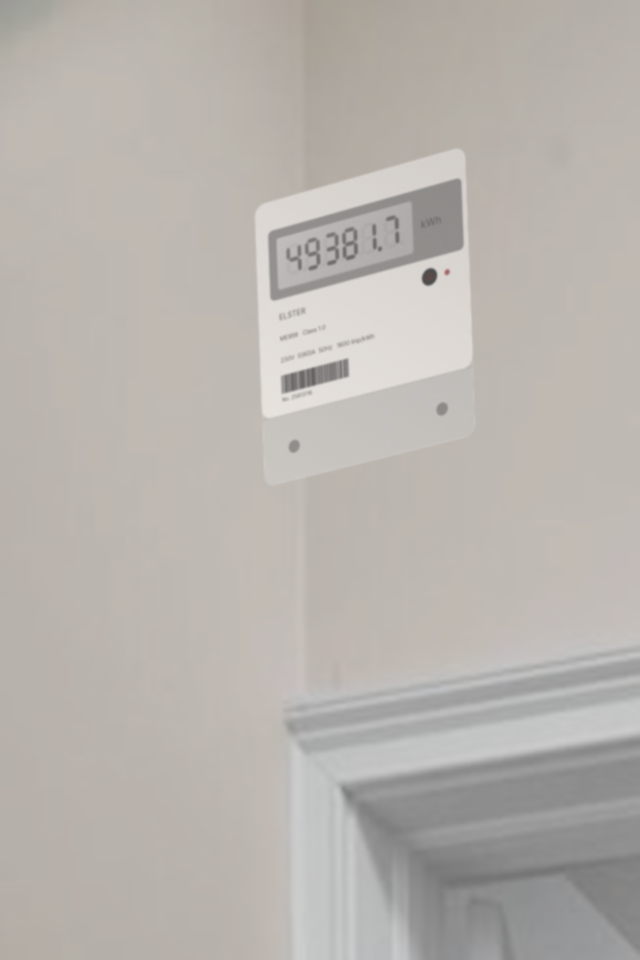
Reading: 49381.7 kWh
